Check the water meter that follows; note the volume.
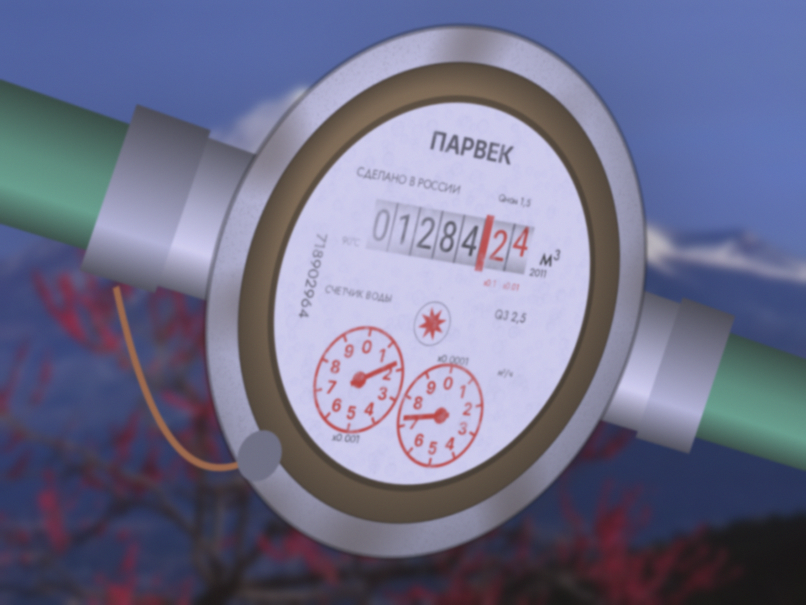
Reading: 1284.2417 m³
